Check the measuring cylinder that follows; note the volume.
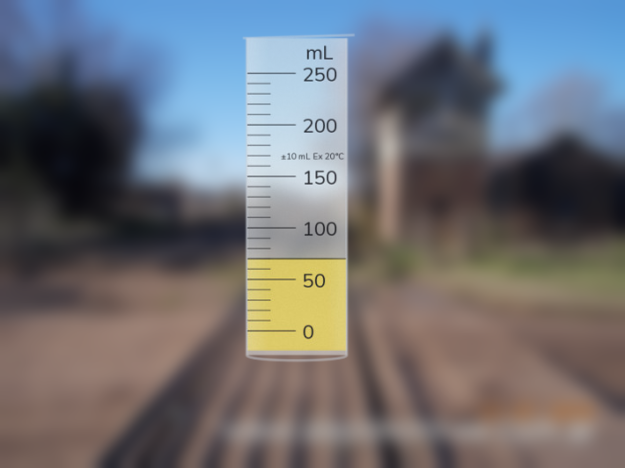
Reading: 70 mL
